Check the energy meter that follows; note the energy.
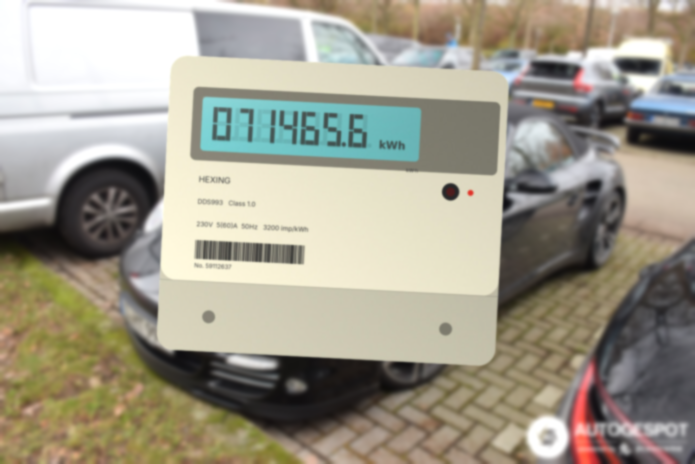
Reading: 71465.6 kWh
